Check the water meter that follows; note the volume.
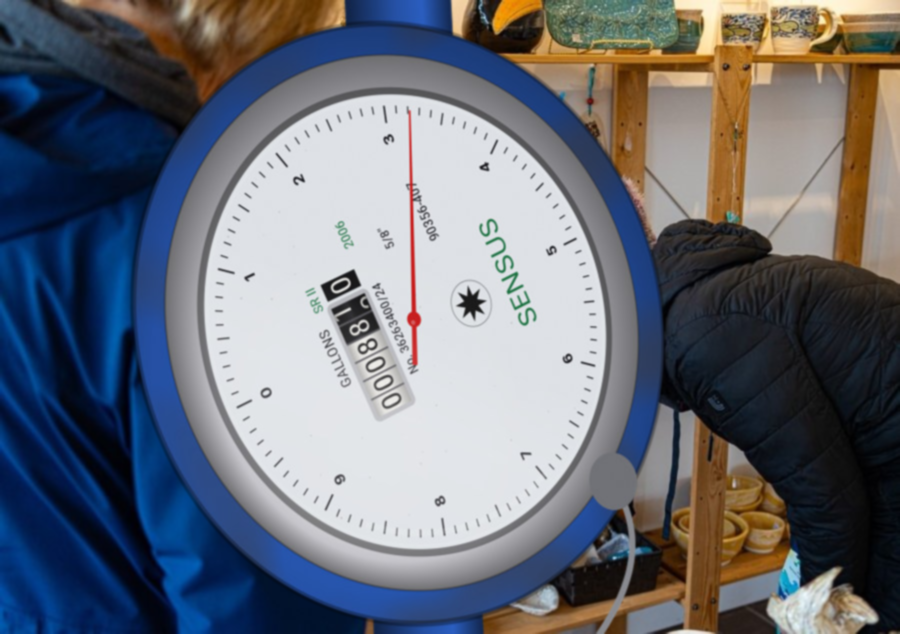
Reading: 8813.2 gal
